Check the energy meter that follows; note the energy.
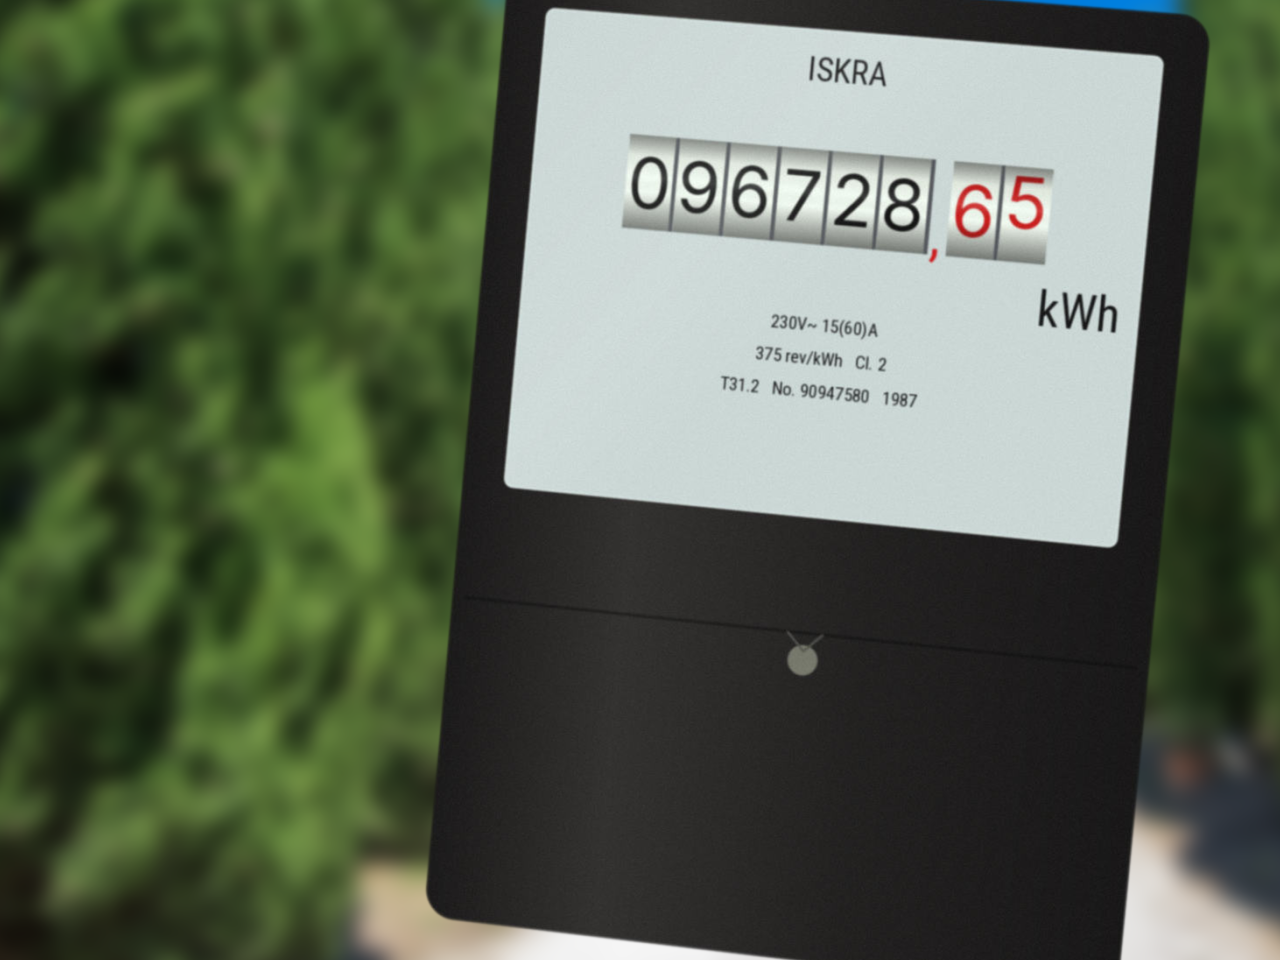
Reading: 96728.65 kWh
